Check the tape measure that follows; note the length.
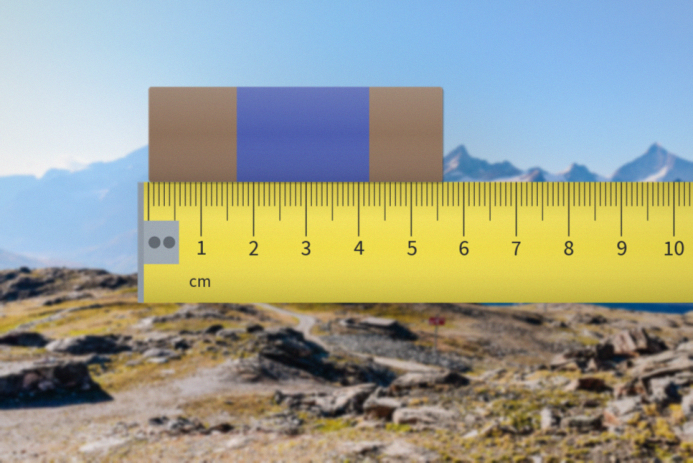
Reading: 5.6 cm
